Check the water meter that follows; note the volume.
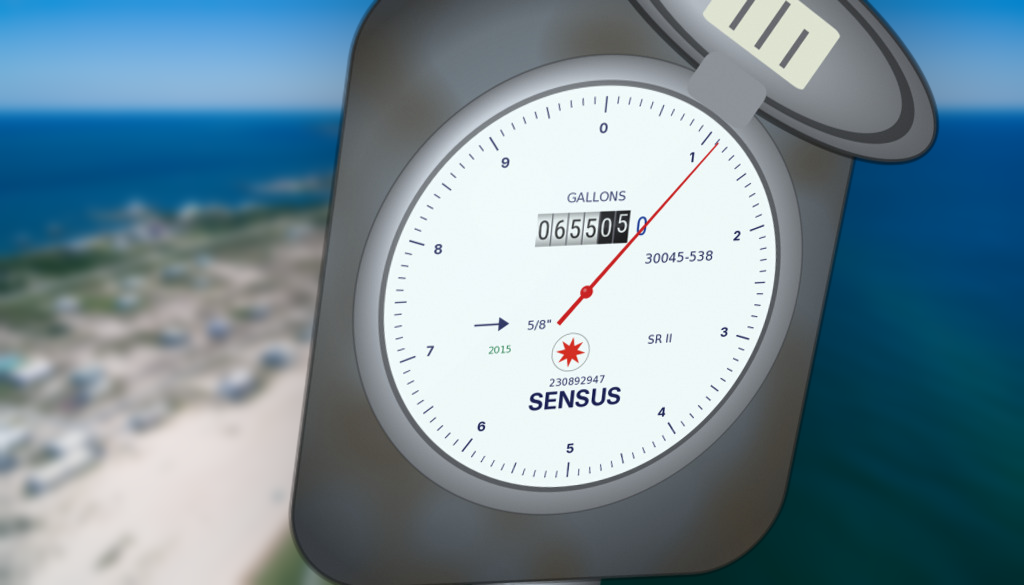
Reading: 655051.1 gal
